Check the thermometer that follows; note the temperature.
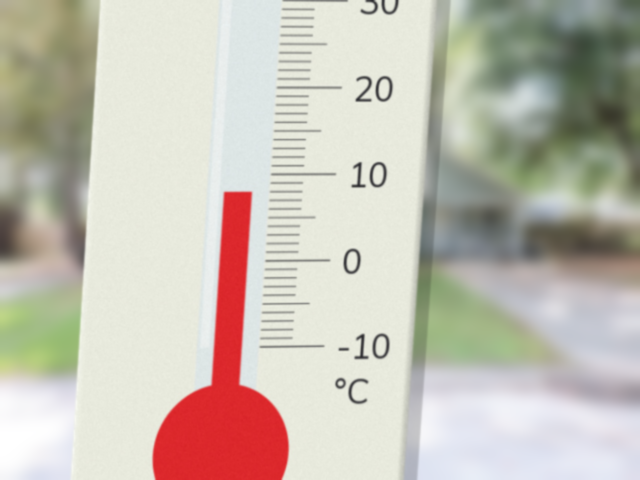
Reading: 8 °C
